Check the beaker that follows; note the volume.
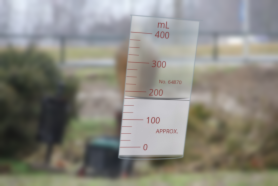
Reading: 175 mL
